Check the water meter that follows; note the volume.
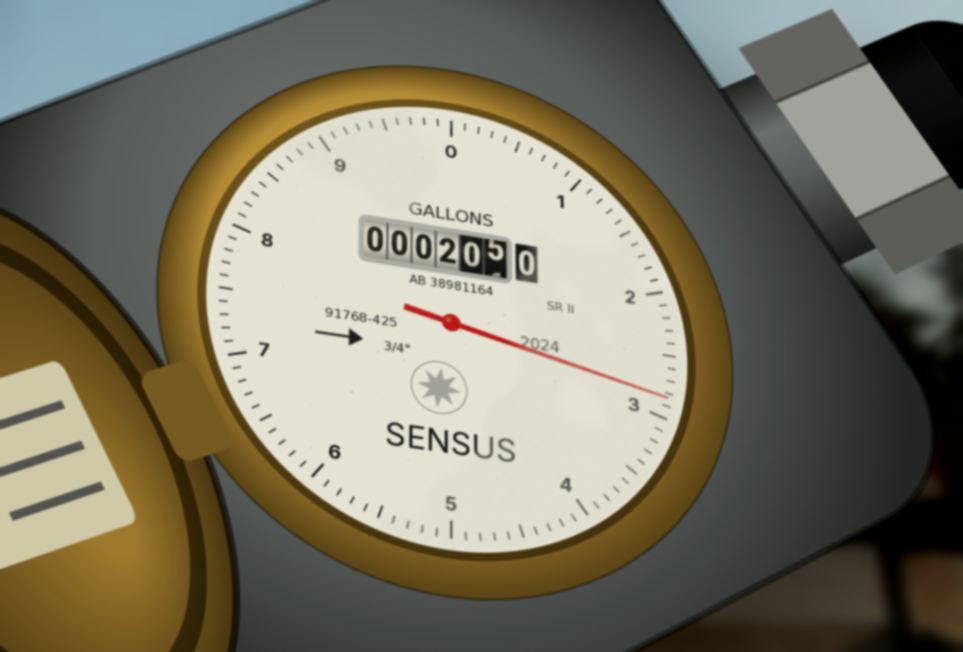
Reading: 2052.8 gal
